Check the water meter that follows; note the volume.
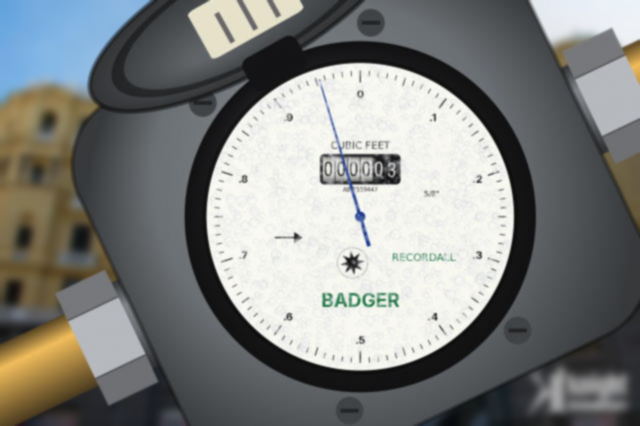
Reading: 2.95 ft³
